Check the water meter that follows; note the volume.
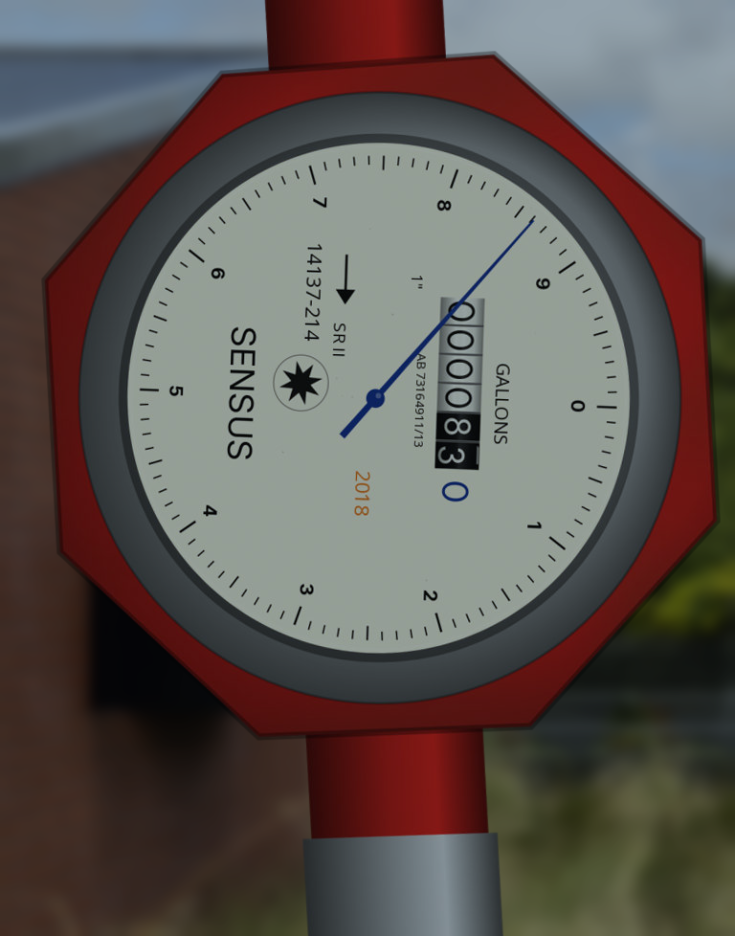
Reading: 828.6 gal
